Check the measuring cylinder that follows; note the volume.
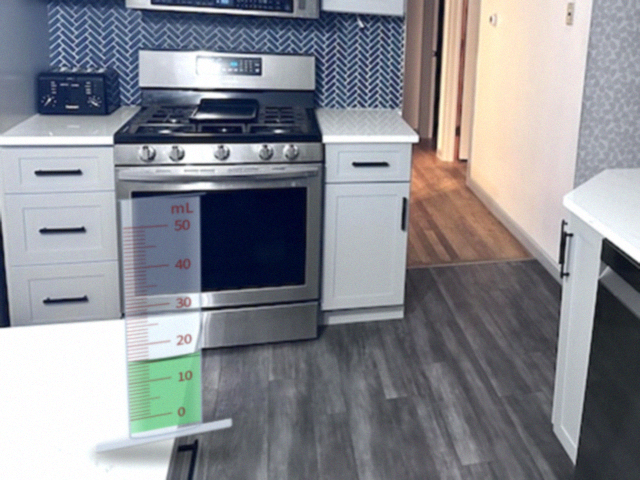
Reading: 15 mL
